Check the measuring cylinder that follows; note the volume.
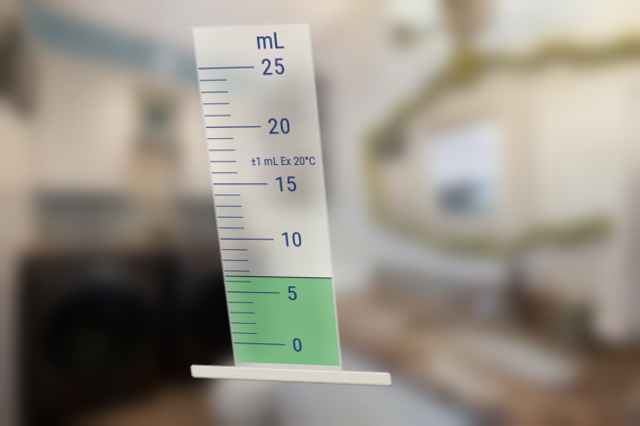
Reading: 6.5 mL
